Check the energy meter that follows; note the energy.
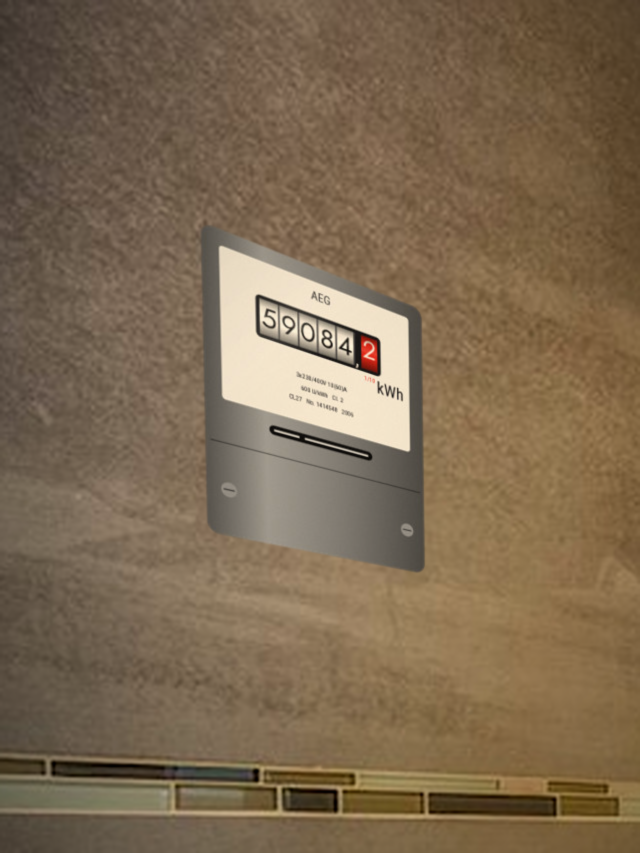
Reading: 59084.2 kWh
